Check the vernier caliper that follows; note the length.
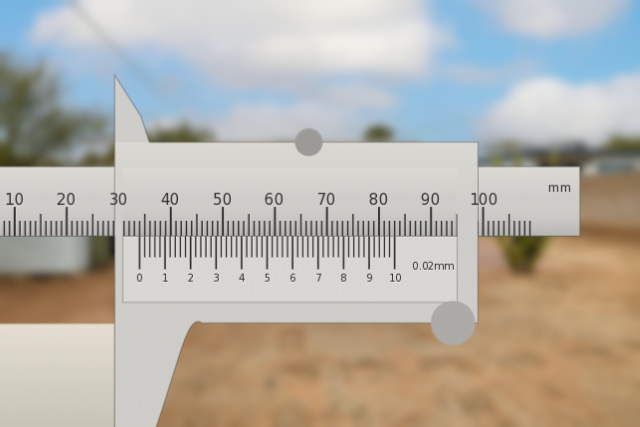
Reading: 34.0 mm
